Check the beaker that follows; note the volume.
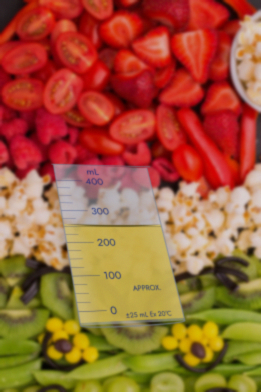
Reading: 250 mL
